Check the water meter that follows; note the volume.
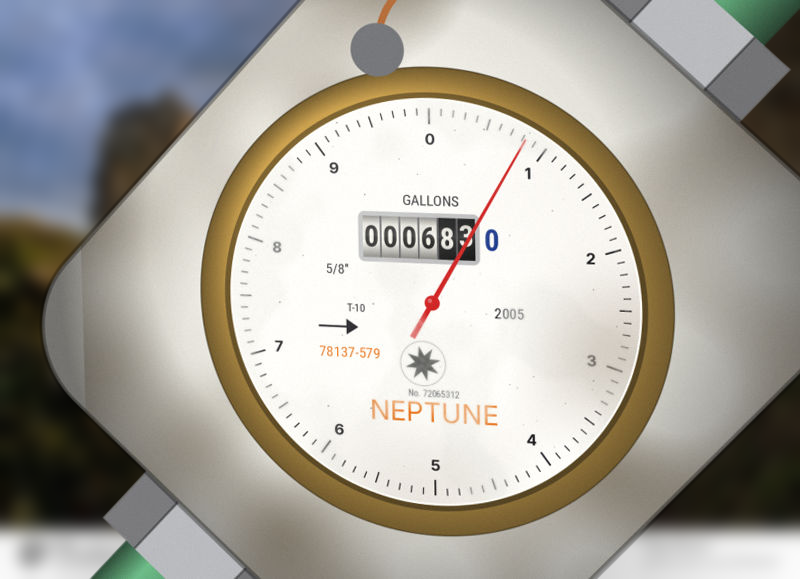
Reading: 6830.8 gal
